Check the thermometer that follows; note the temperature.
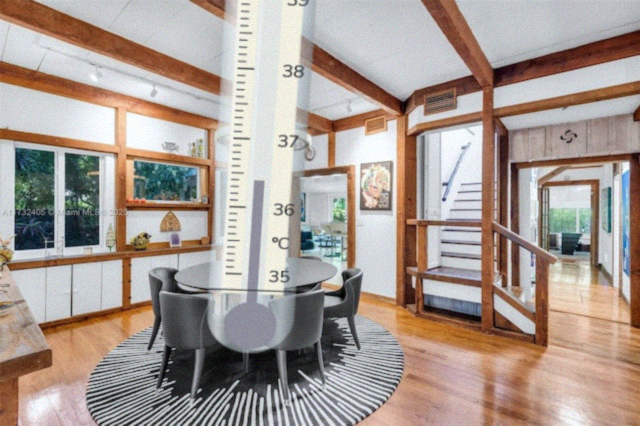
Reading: 36.4 °C
